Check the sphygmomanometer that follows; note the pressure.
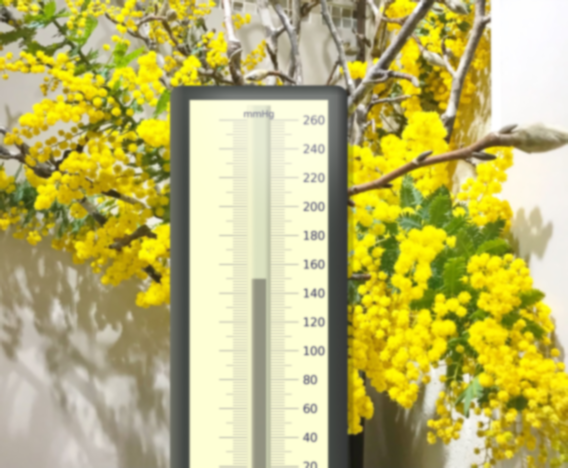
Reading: 150 mmHg
